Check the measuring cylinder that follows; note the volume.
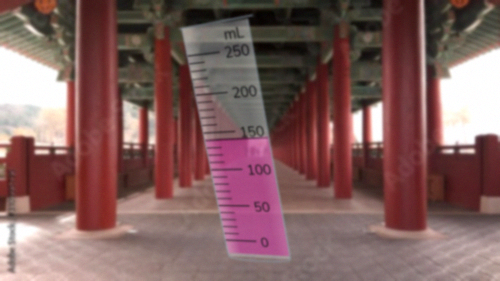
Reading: 140 mL
